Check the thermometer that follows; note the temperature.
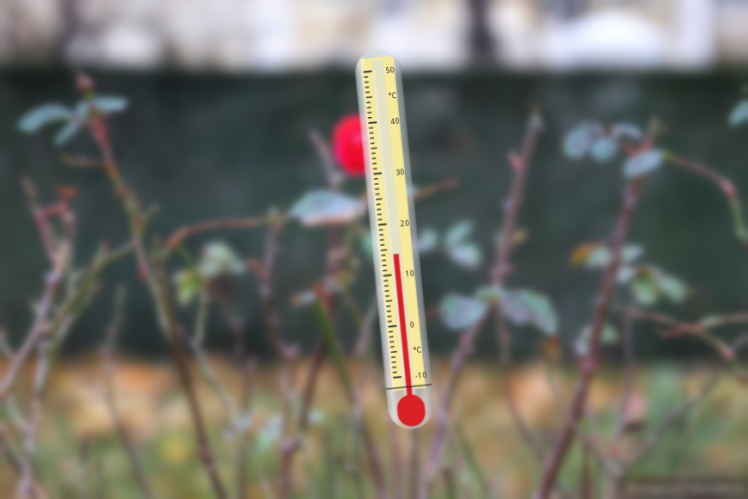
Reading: 14 °C
